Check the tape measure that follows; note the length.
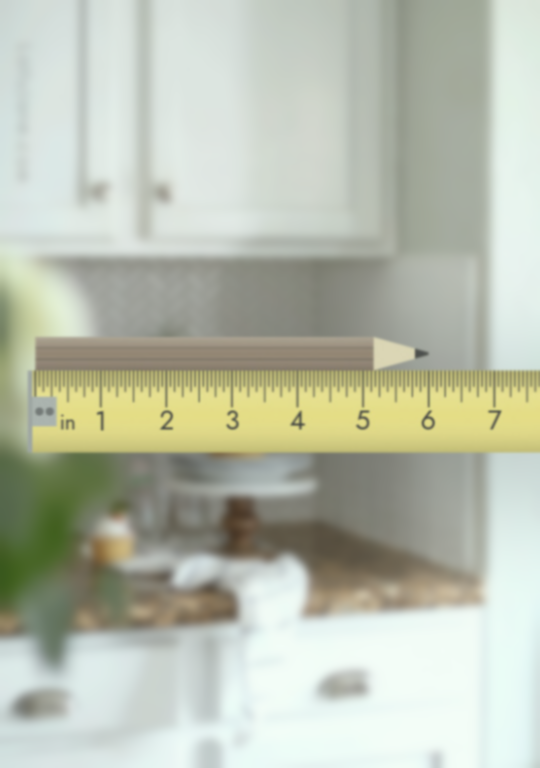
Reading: 6 in
